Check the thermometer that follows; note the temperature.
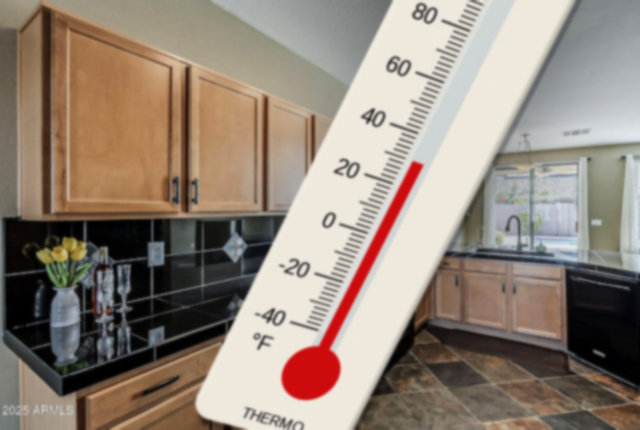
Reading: 30 °F
